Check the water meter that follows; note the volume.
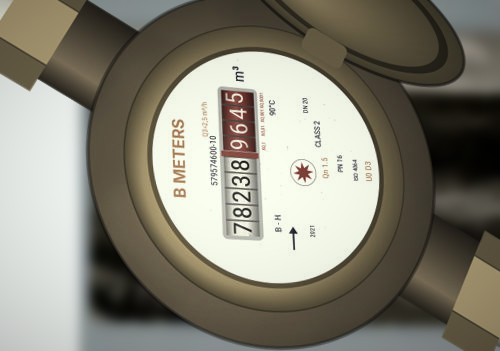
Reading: 78238.9645 m³
